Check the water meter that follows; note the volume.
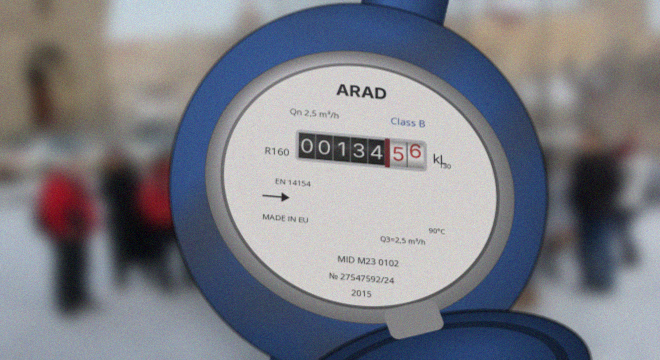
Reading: 134.56 kL
